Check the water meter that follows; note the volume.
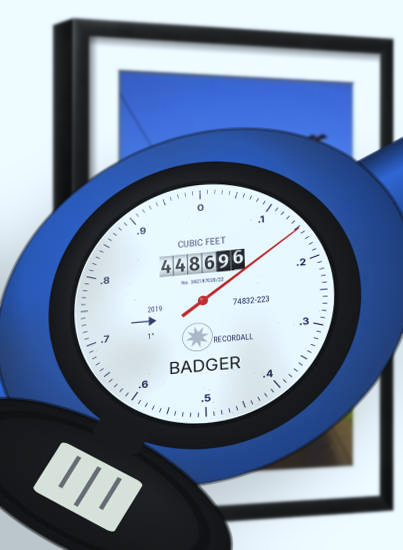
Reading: 448696.15 ft³
